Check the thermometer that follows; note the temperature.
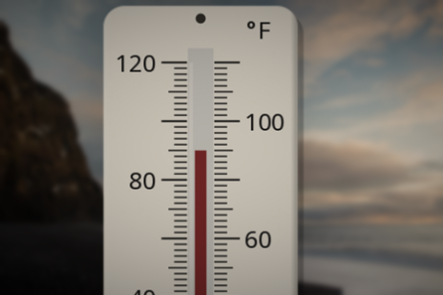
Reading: 90 °F
